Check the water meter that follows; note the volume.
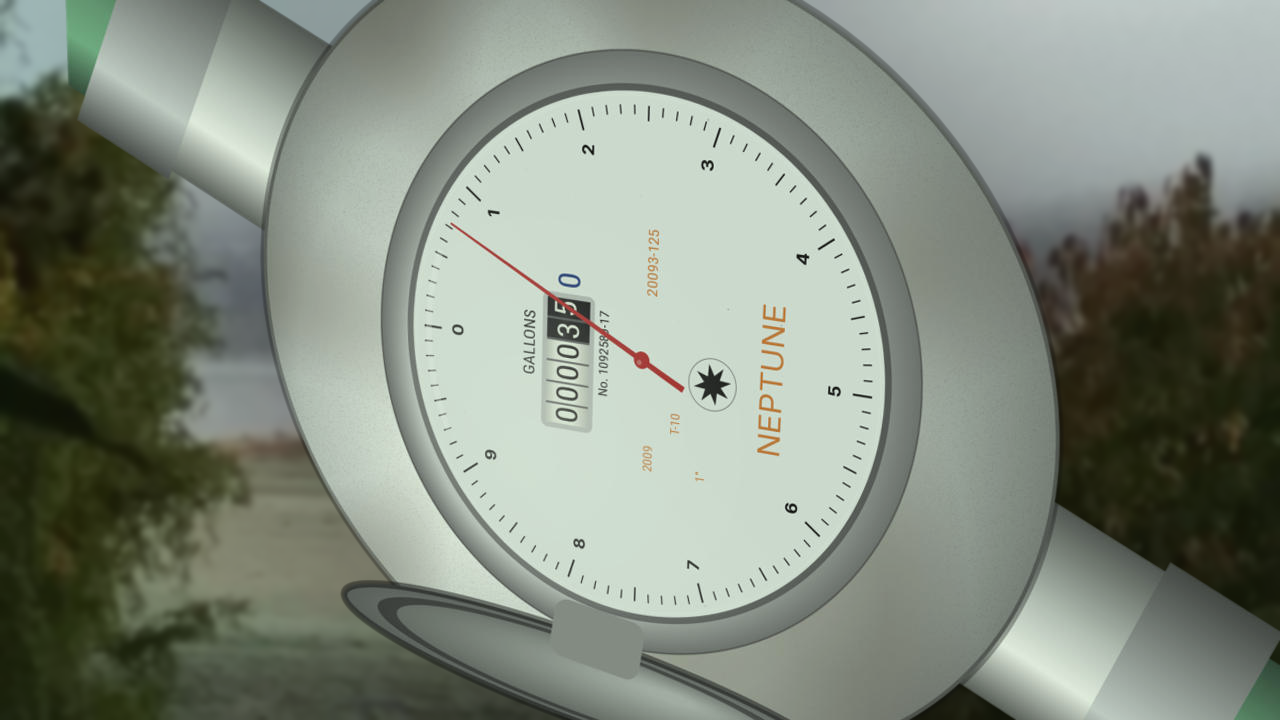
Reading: 350.7 gal
